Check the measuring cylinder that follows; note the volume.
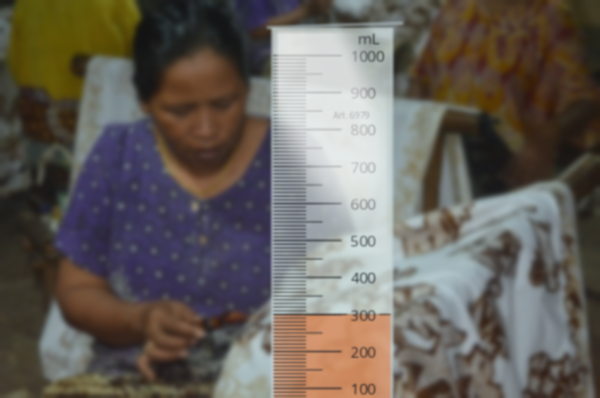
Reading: 300 mL
